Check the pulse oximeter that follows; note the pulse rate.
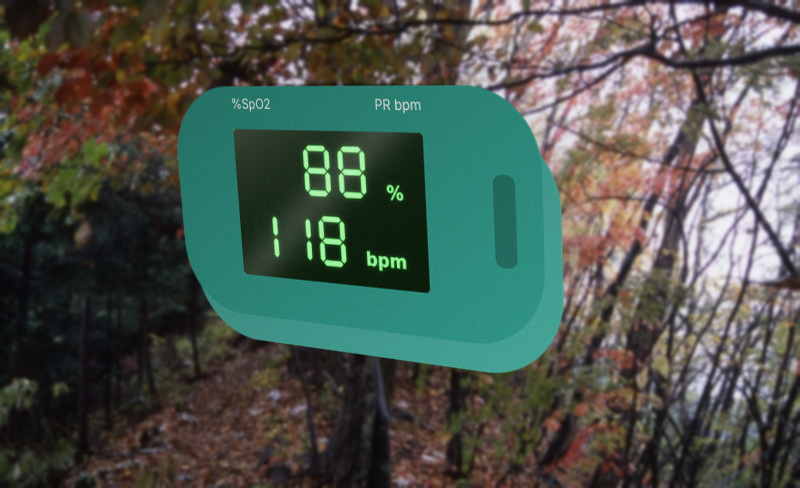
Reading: 118 bpm
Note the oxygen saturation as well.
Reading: 88 %
